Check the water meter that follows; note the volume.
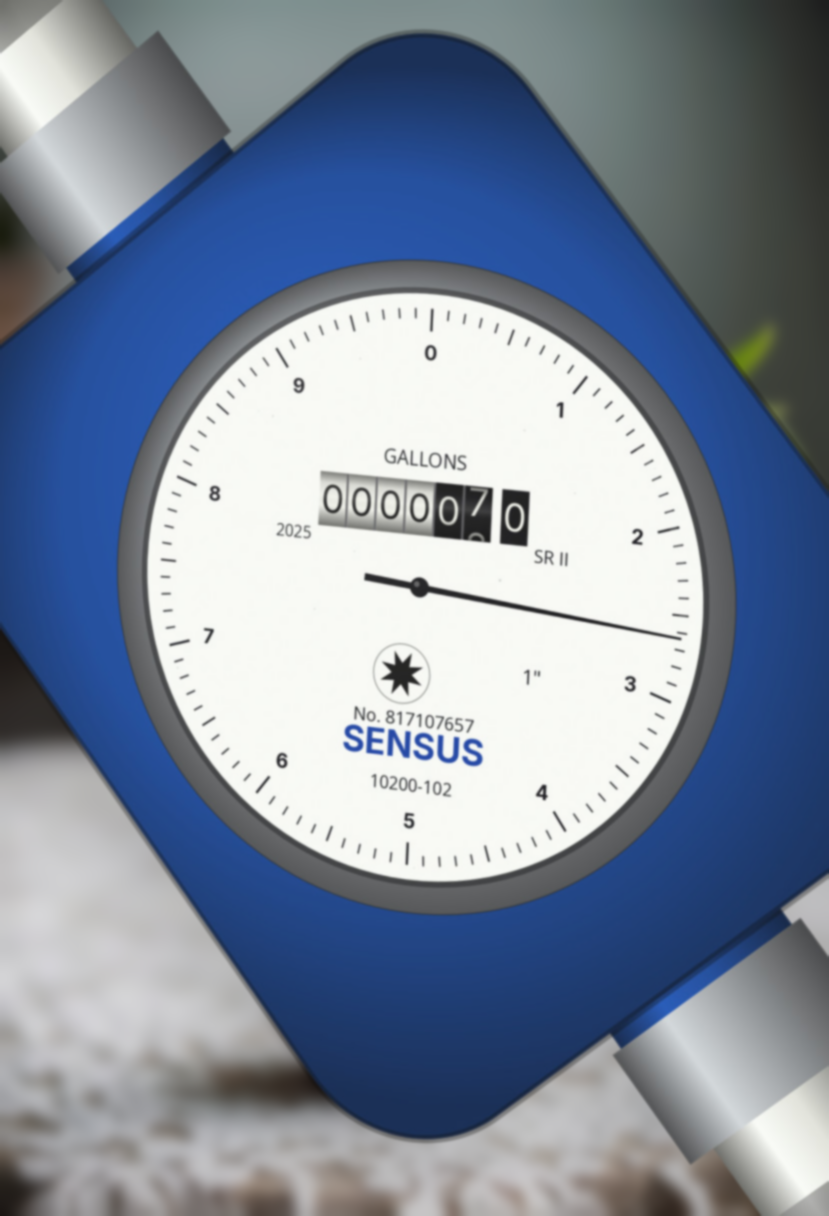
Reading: 72.6 gal
